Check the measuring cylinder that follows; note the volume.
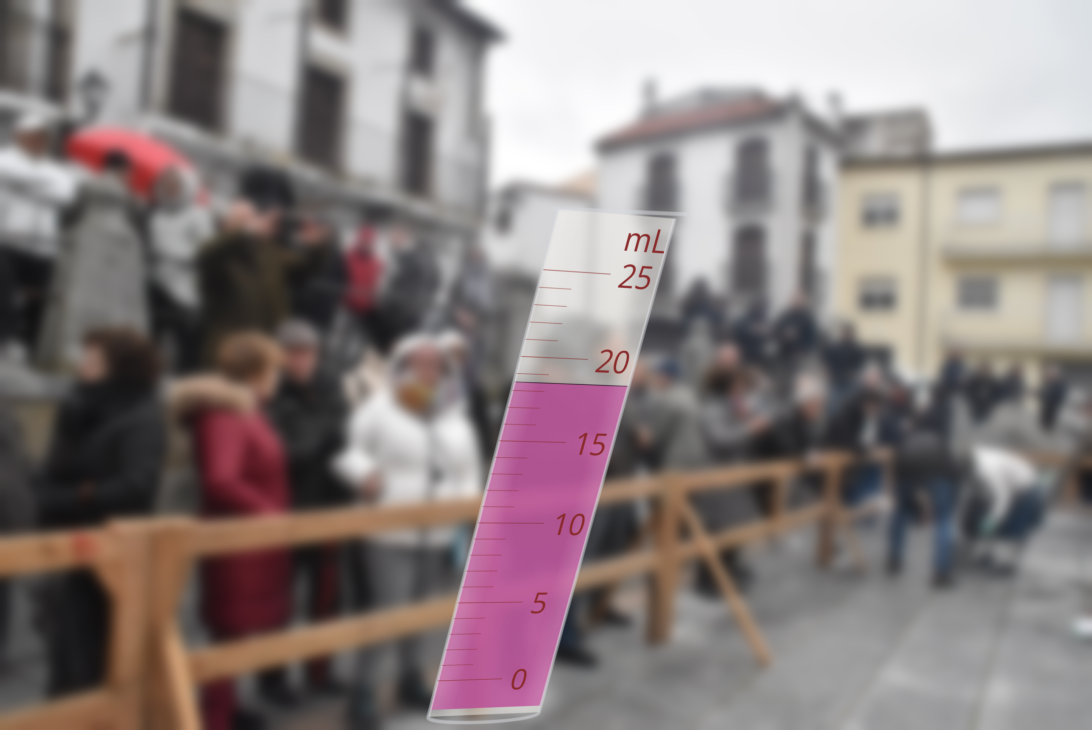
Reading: 18.5 mL
